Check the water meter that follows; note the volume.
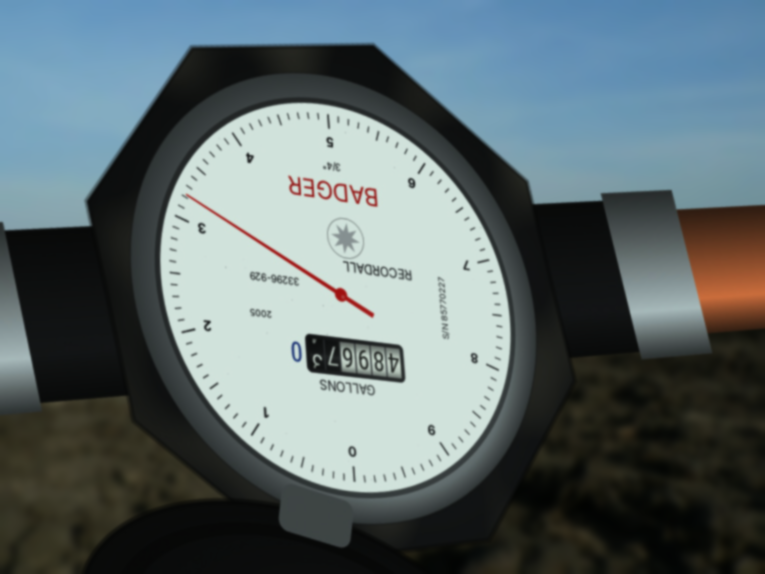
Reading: 4896733.2 gal
